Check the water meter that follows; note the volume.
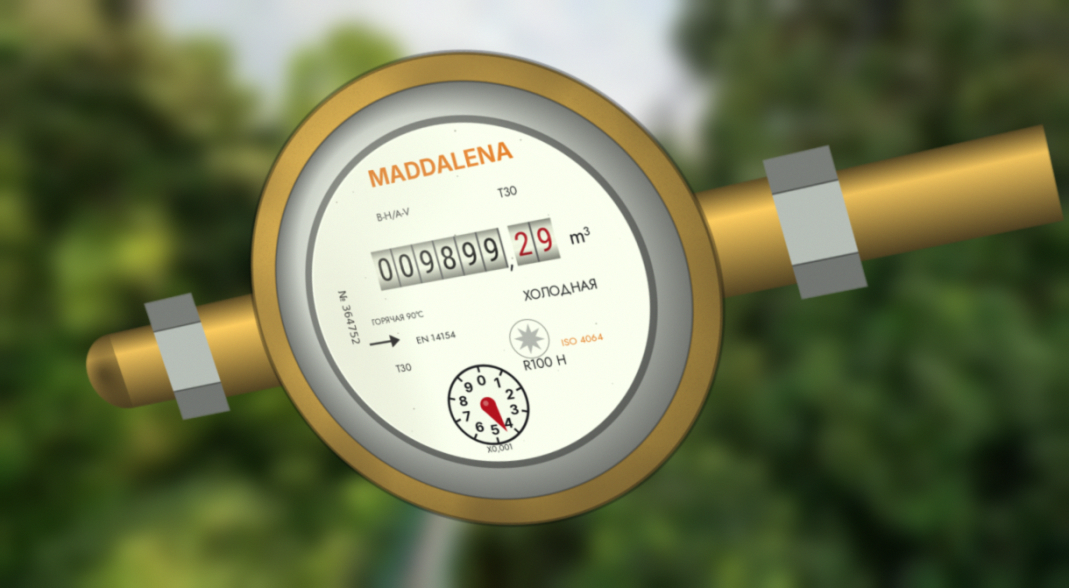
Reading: 9899.294 m³
